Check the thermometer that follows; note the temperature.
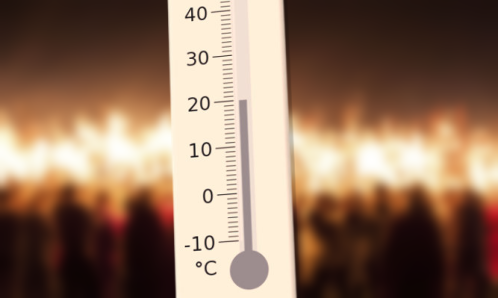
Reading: 20 °C
